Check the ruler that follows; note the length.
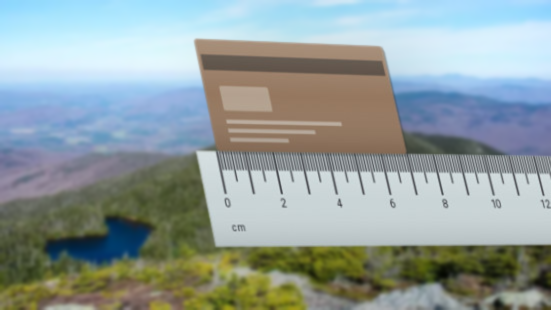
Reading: 7 cm
